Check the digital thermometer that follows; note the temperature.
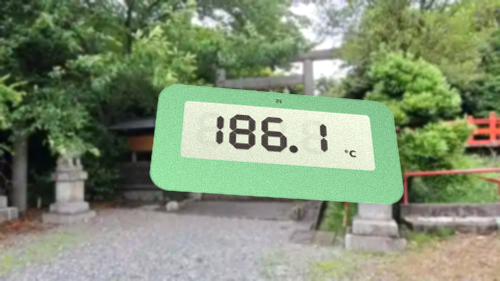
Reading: 186.1 °C
